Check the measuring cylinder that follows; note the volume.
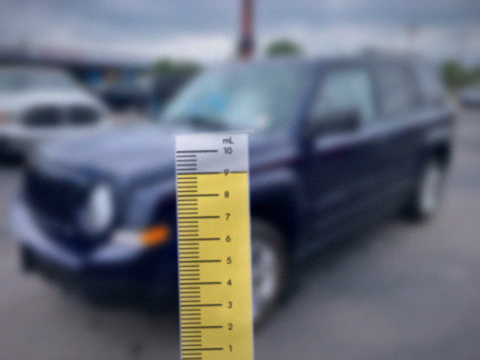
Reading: 9 mL
